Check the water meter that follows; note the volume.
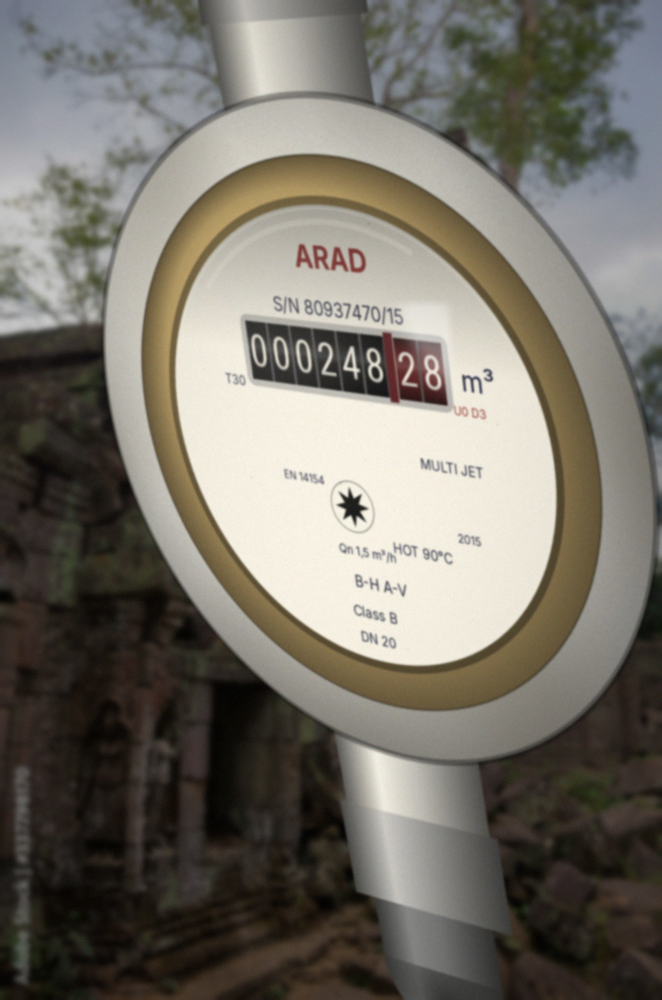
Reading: 248.28 m³
